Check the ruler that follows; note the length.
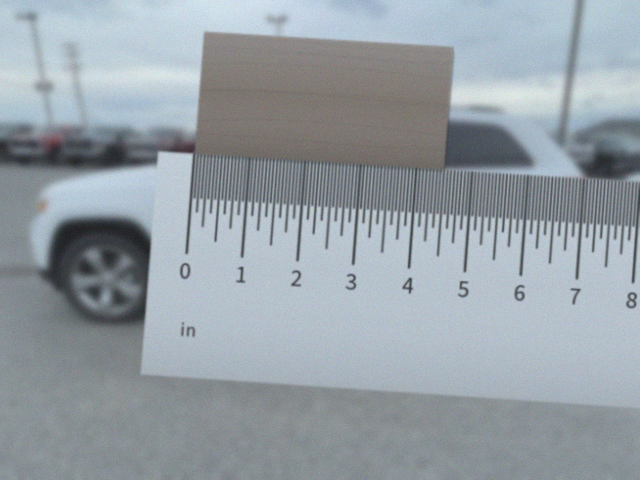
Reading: 4.5 in
